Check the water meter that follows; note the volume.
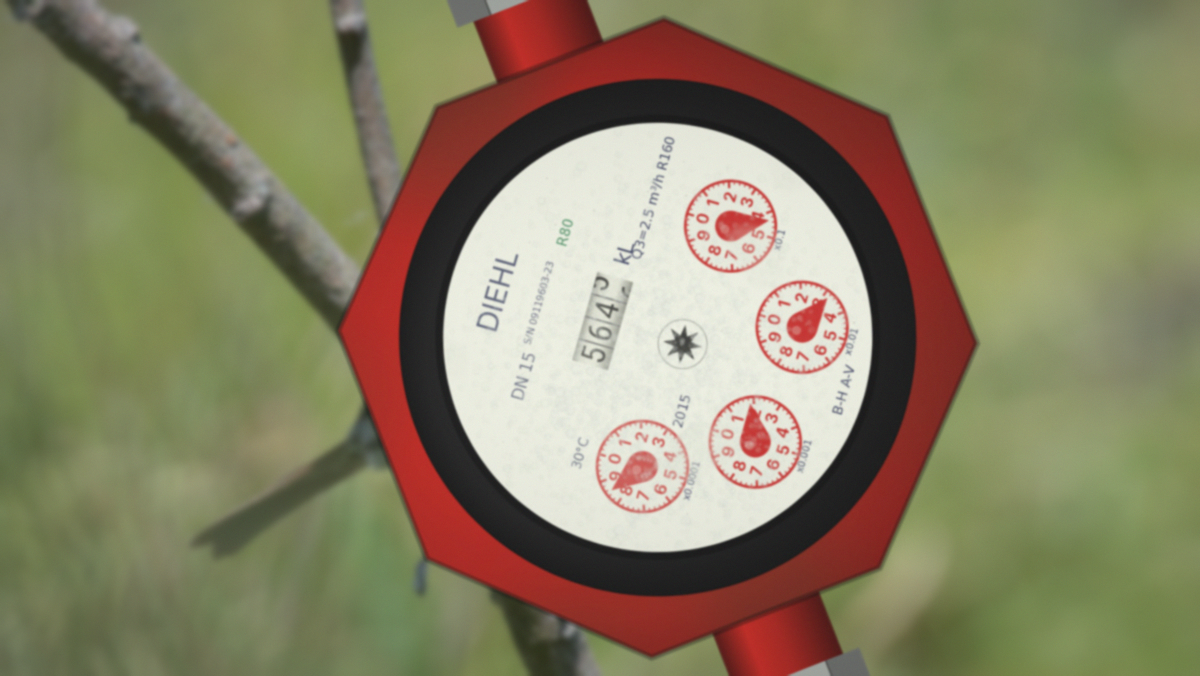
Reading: 5645.4318 kL
